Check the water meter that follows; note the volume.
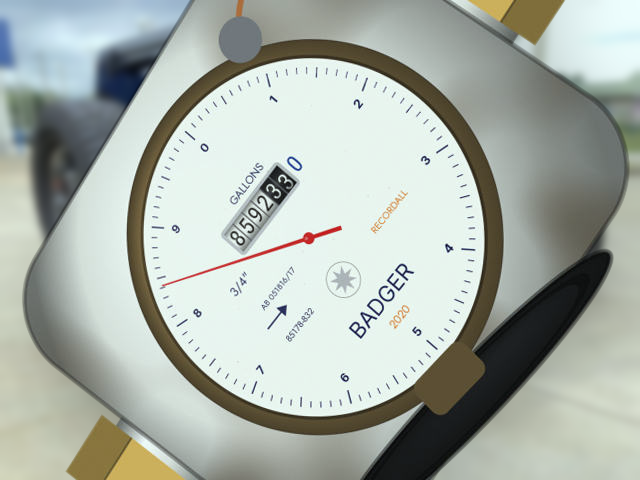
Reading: 8592328.4 gal
